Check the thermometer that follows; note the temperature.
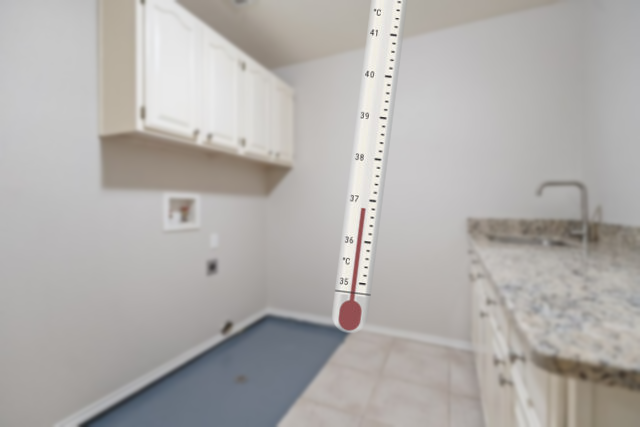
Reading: 36.8 °C
